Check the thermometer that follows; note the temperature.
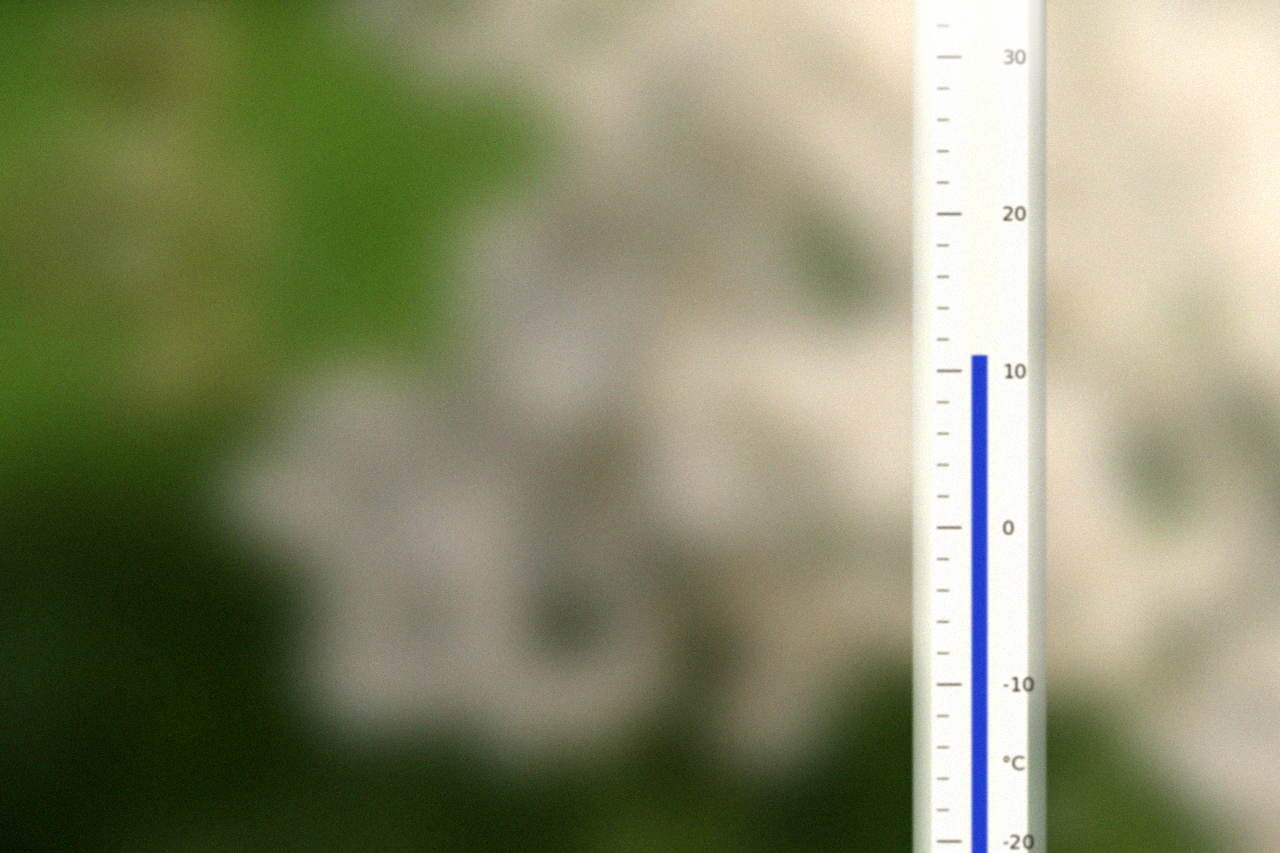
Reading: 11 °C
